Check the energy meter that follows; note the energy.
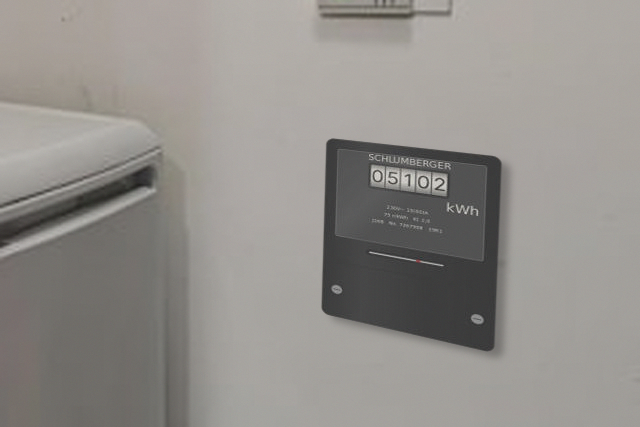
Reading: 5102 kWh
